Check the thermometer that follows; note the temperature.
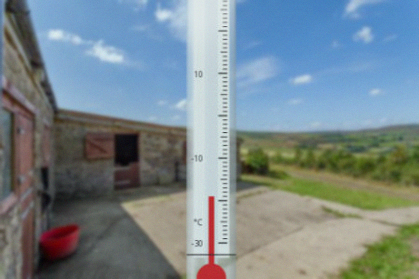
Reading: -19 °C
